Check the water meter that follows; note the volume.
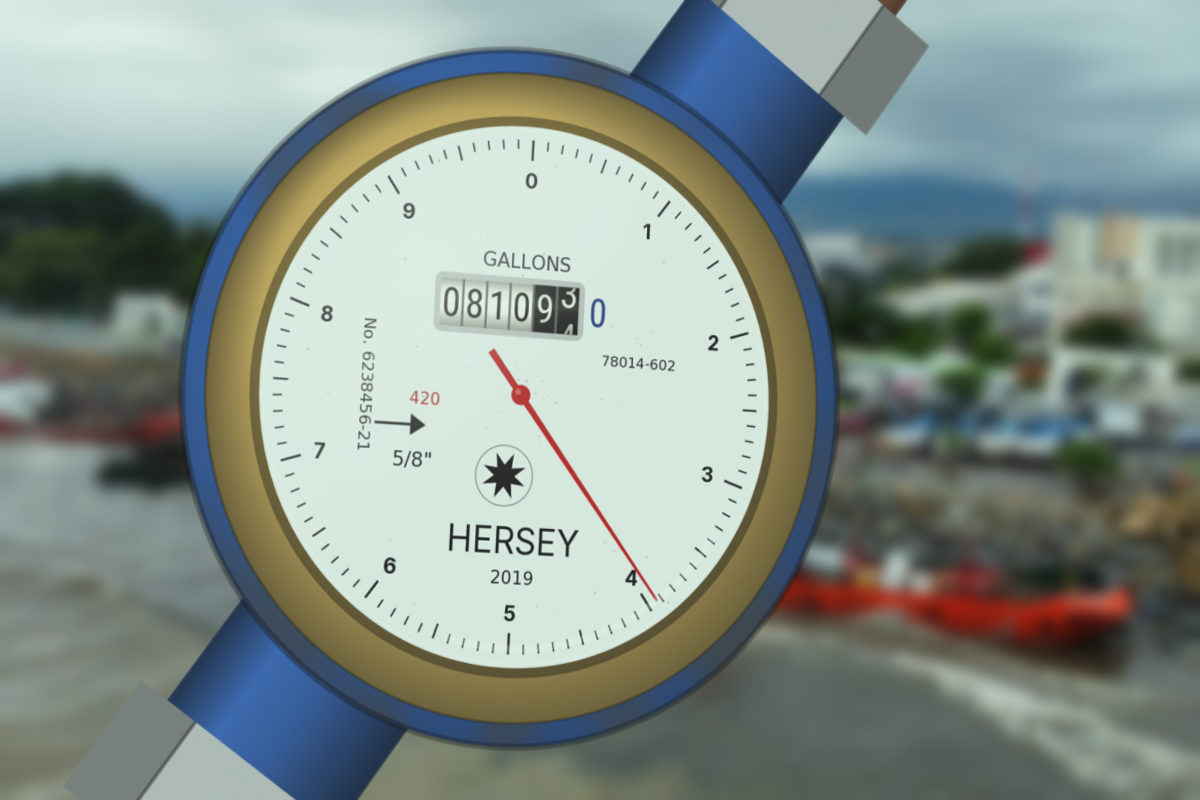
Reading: 810933.9 gal
